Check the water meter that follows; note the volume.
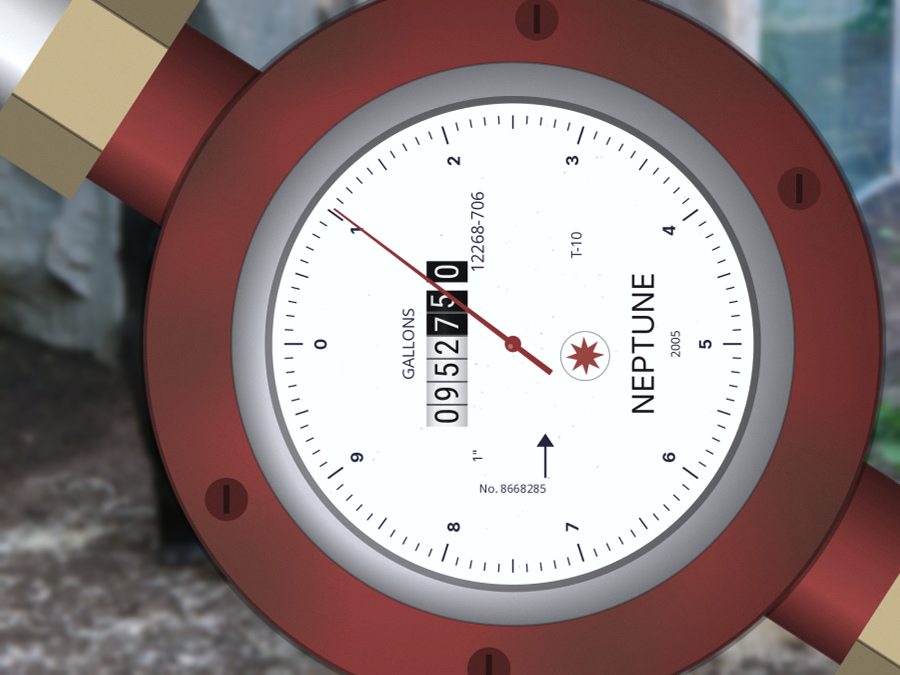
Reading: 952751.0 gal
